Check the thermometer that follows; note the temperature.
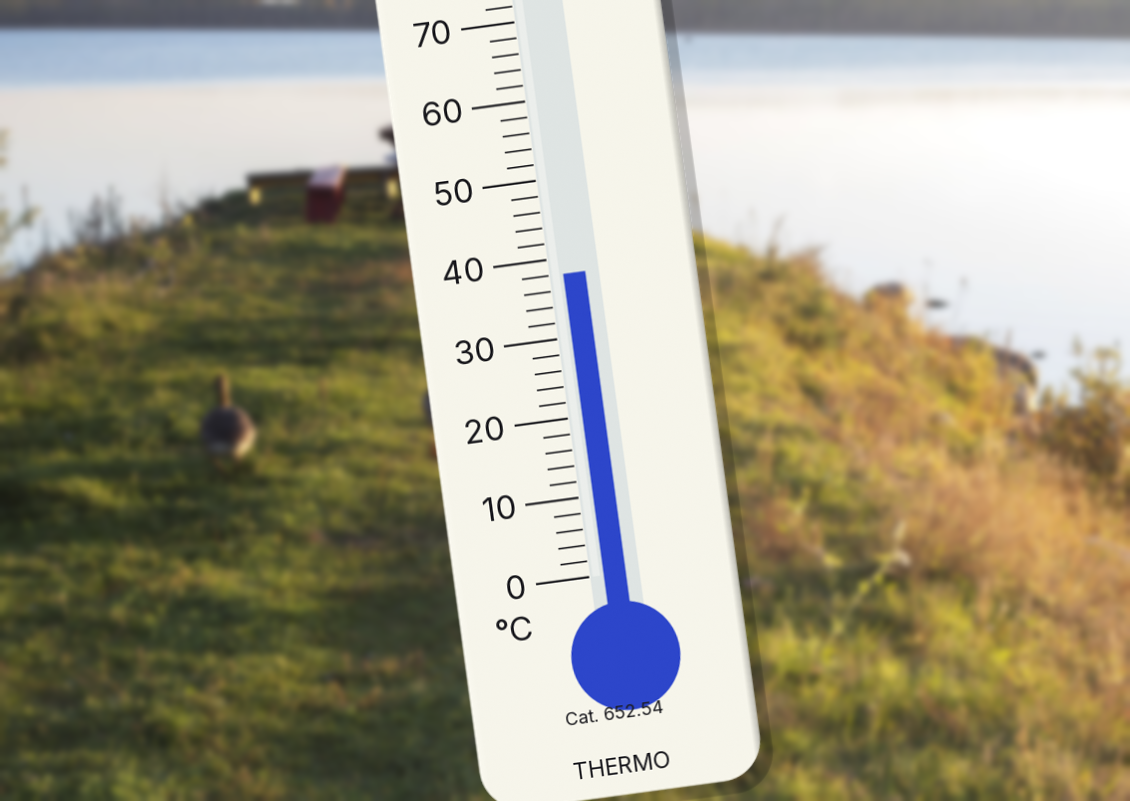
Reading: 38 °C
